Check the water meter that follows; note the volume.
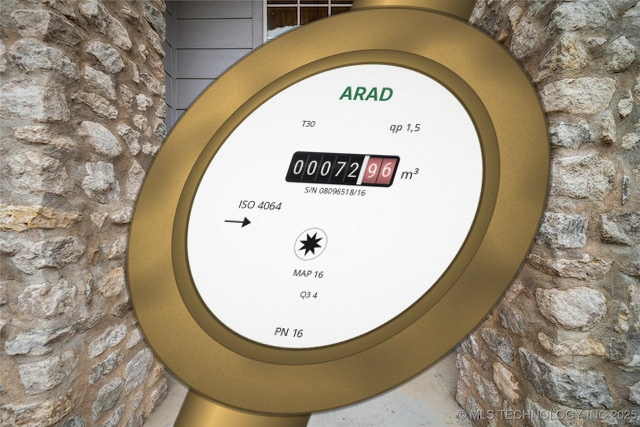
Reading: 72.96 m³
